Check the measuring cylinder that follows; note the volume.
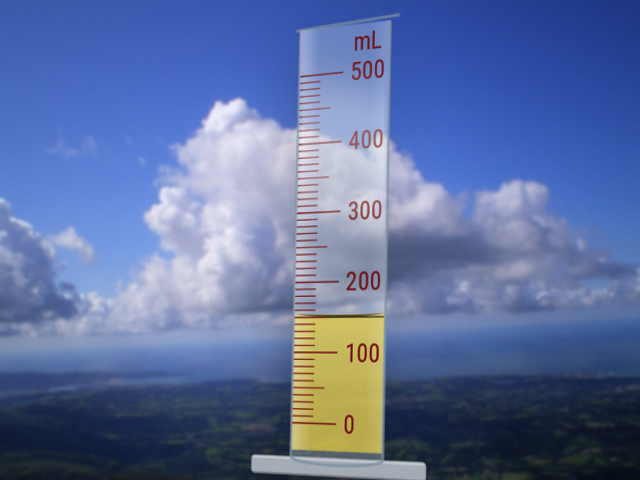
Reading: 150 mL
